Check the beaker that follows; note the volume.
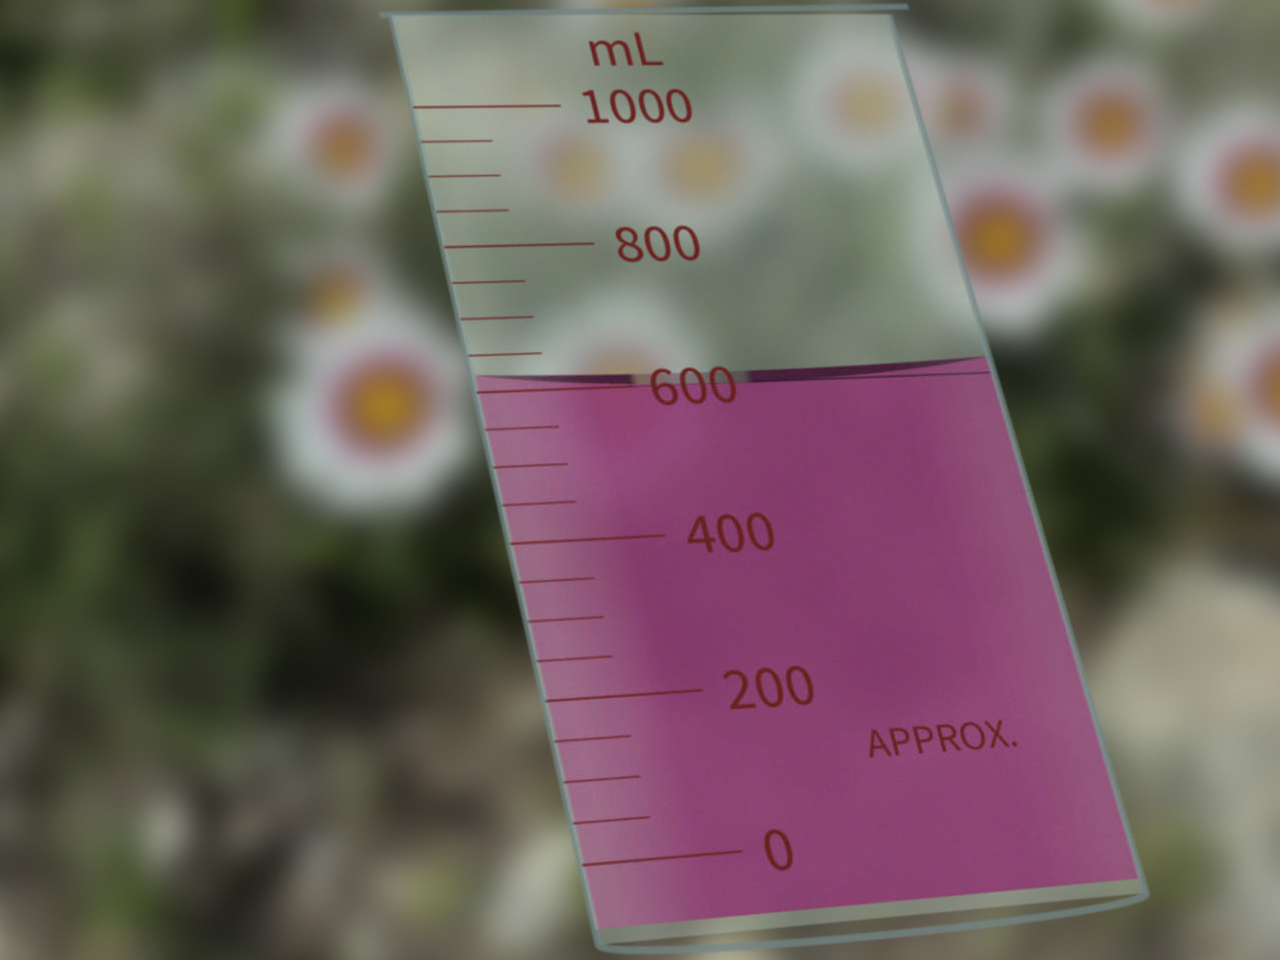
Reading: 600 mL
